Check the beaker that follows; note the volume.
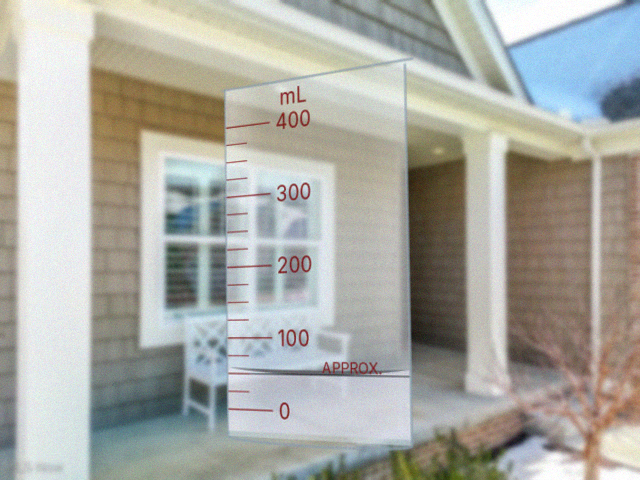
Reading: 50 mL
